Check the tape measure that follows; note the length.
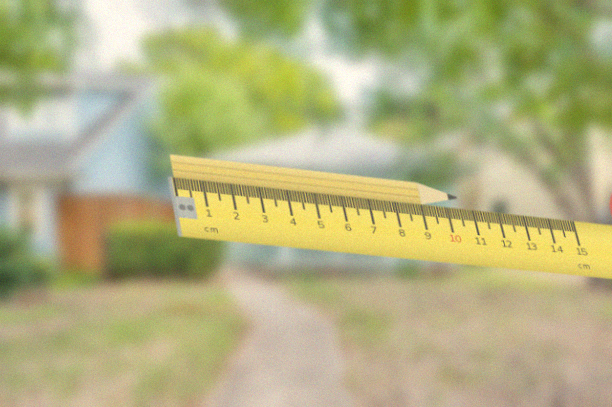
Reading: 10.5 cm
